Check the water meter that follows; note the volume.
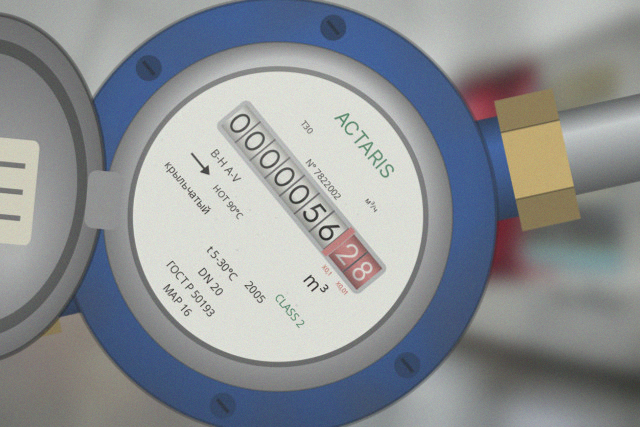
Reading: 56.28 m³
